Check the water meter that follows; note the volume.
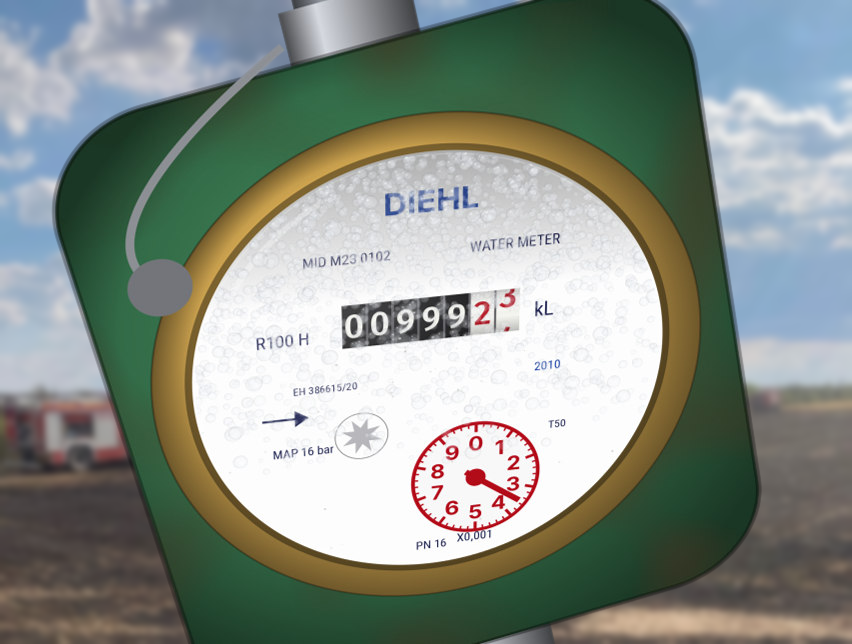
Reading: 999.233 kL
